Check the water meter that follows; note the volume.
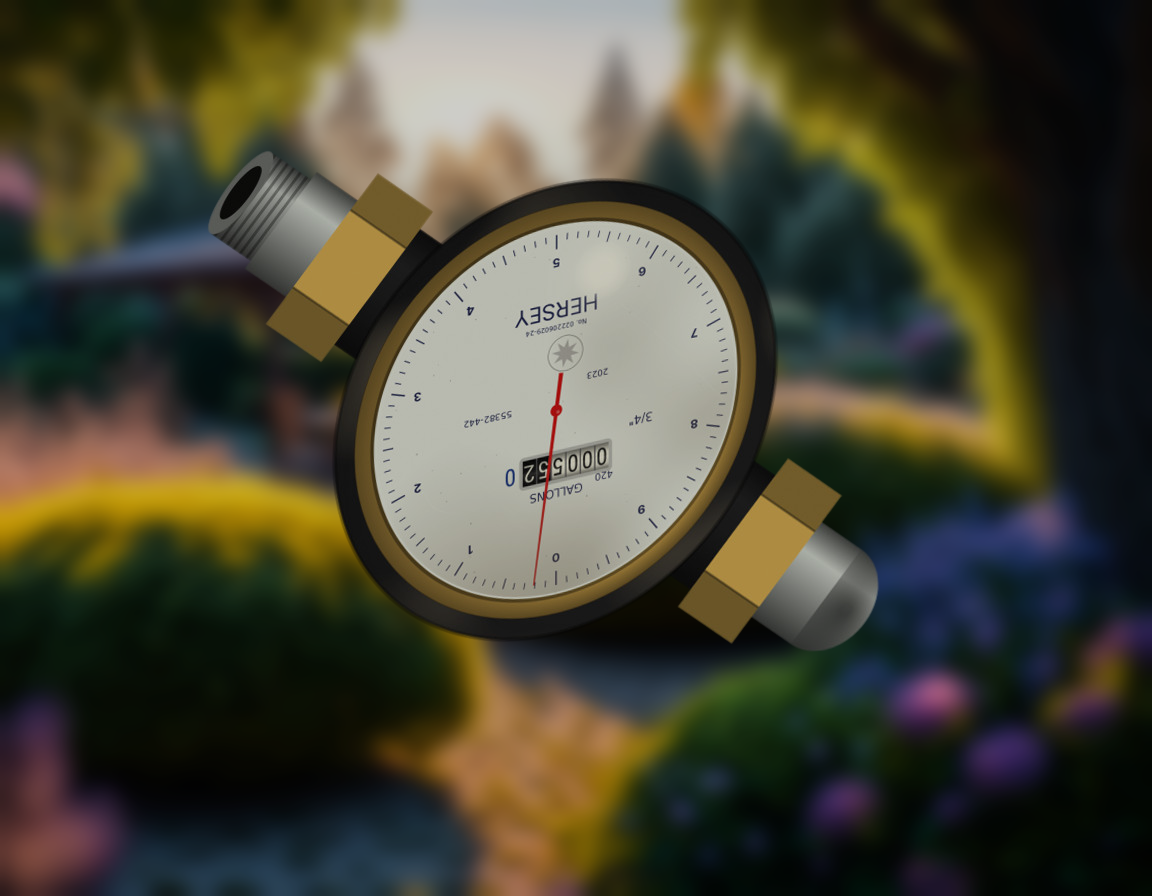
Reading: 5520.2 gal
